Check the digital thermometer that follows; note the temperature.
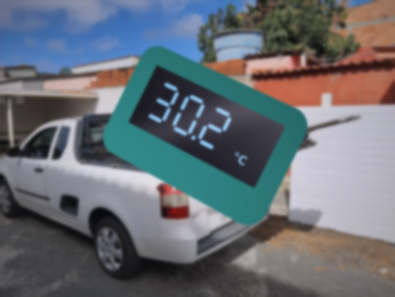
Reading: 30.2 °C
